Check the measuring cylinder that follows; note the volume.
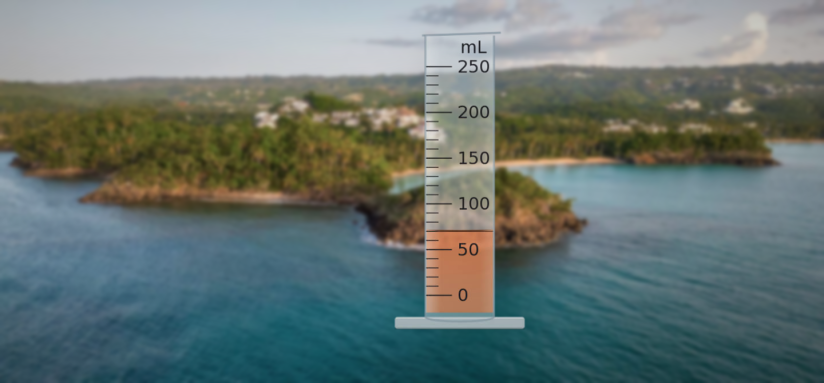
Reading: 70 mL
